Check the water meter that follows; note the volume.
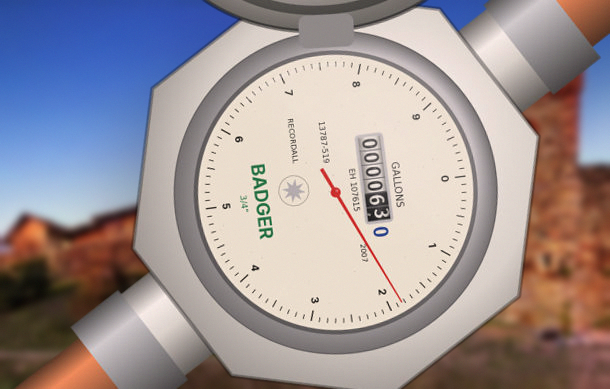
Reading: 631.8 gal
